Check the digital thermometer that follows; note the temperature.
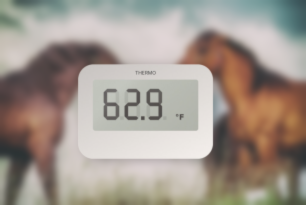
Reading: 62.9 °F
